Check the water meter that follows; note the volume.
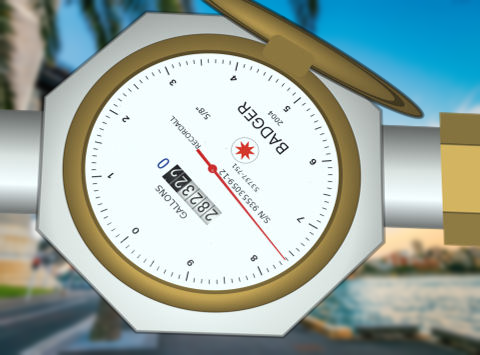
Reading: 2823217.6 gal
